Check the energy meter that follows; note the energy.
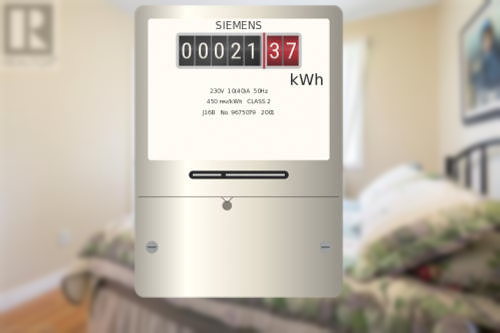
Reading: 21.37 kWh
